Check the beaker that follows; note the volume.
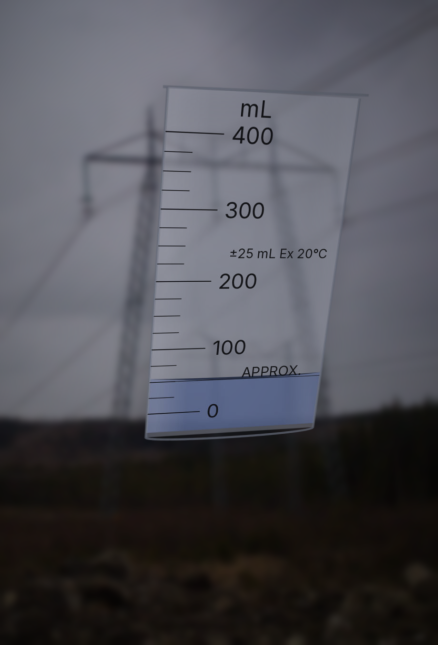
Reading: 50 mL
